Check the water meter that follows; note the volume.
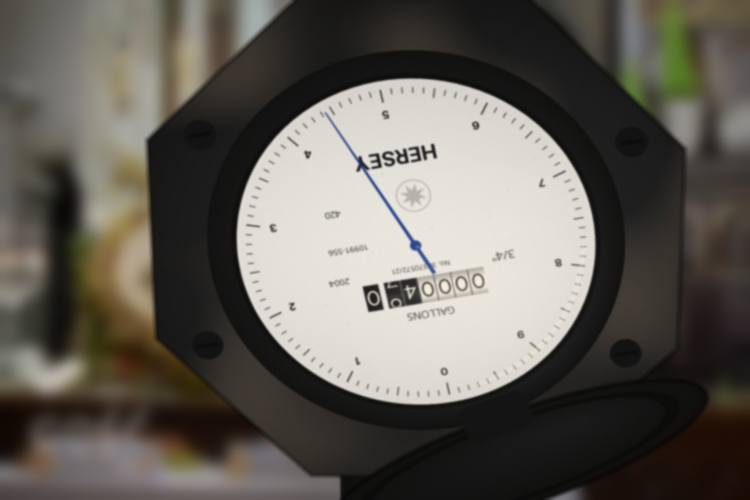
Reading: 464.4 gal
